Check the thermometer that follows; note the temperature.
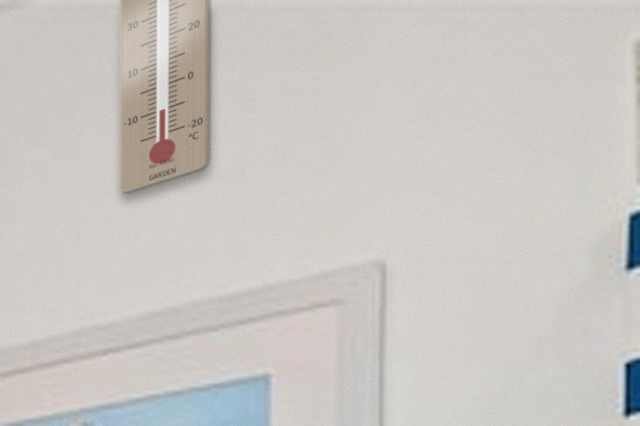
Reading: -10 °C
